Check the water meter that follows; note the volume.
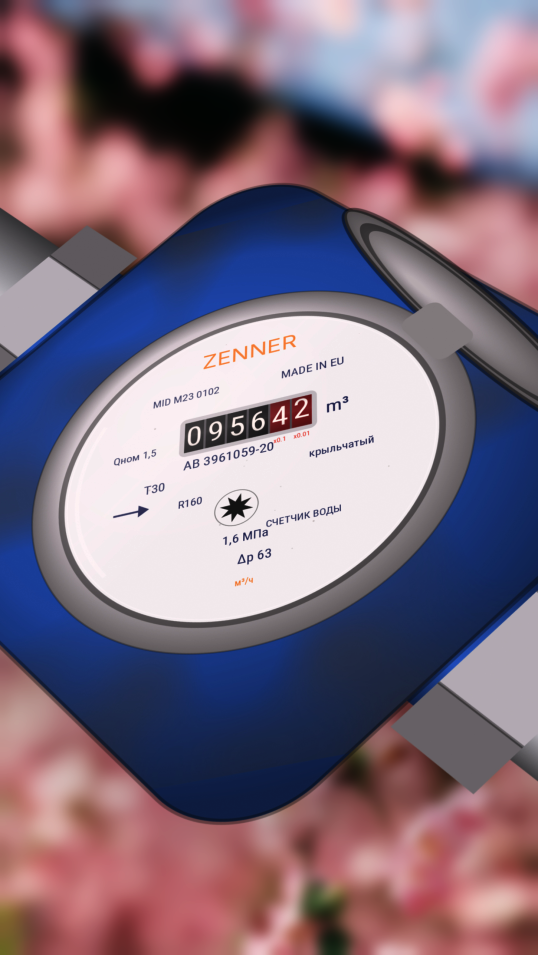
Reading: 956.42 m³
